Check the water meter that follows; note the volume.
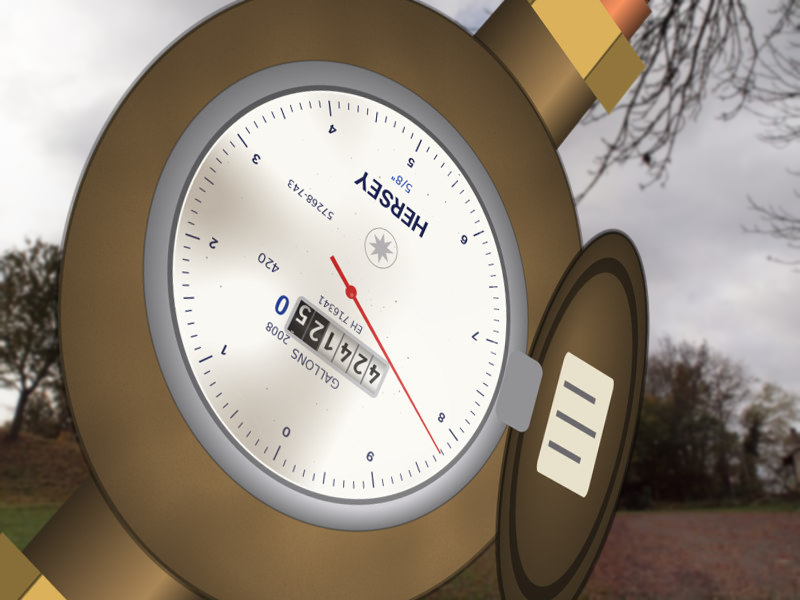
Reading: 4241248.2 gal
